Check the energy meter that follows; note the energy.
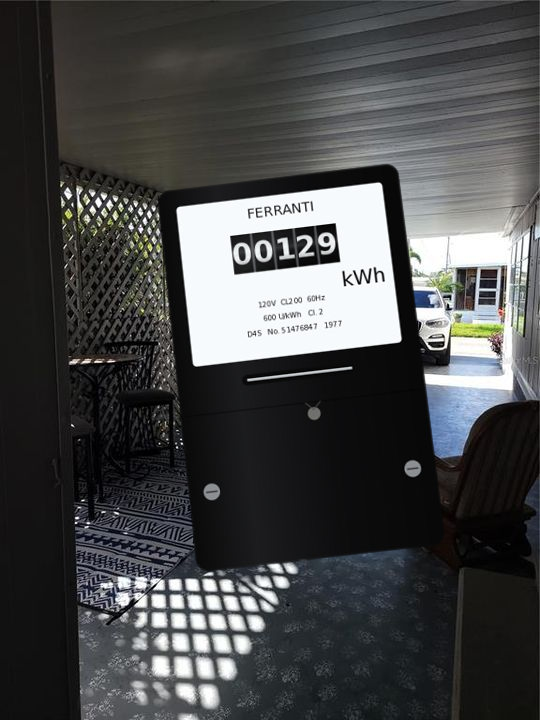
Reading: 129 kWh
